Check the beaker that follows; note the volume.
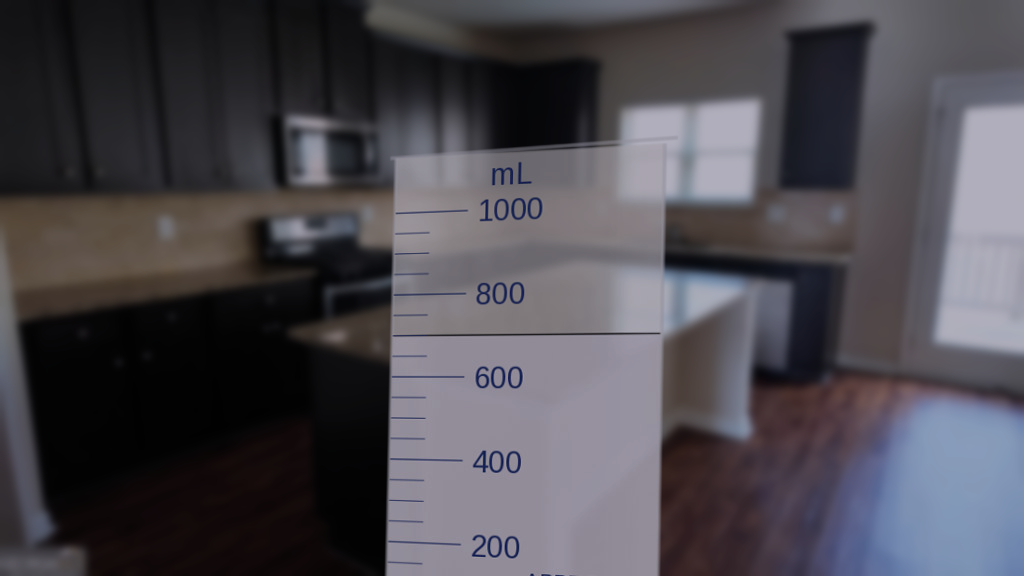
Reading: 700 mL
